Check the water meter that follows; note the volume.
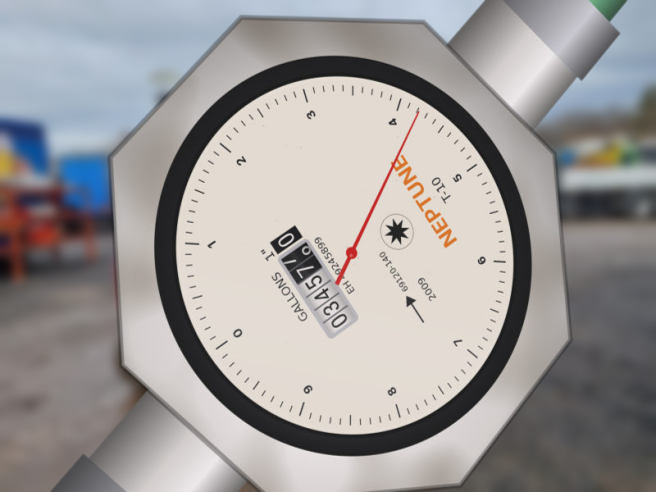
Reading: 345774.2 gal
